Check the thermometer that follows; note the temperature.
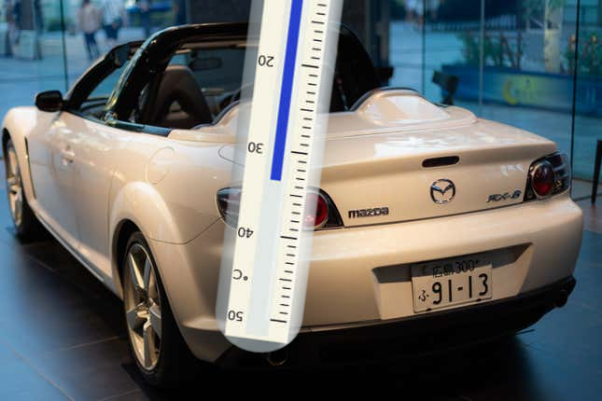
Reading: 33.5 °C
